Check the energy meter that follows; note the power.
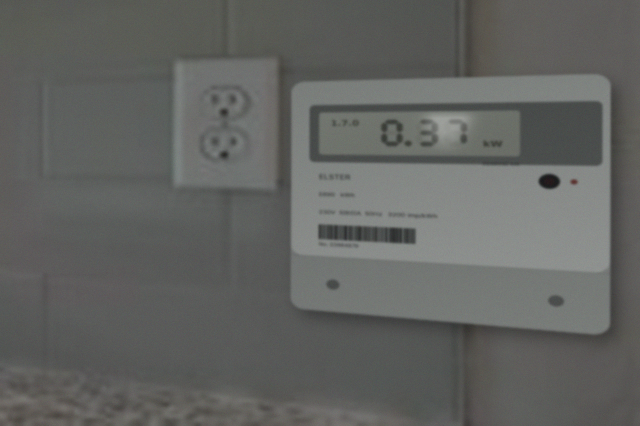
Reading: 0.37 kW
